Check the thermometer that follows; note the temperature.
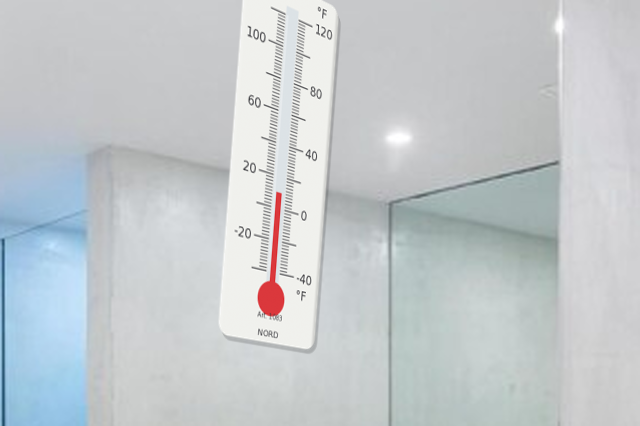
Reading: 10 °F
